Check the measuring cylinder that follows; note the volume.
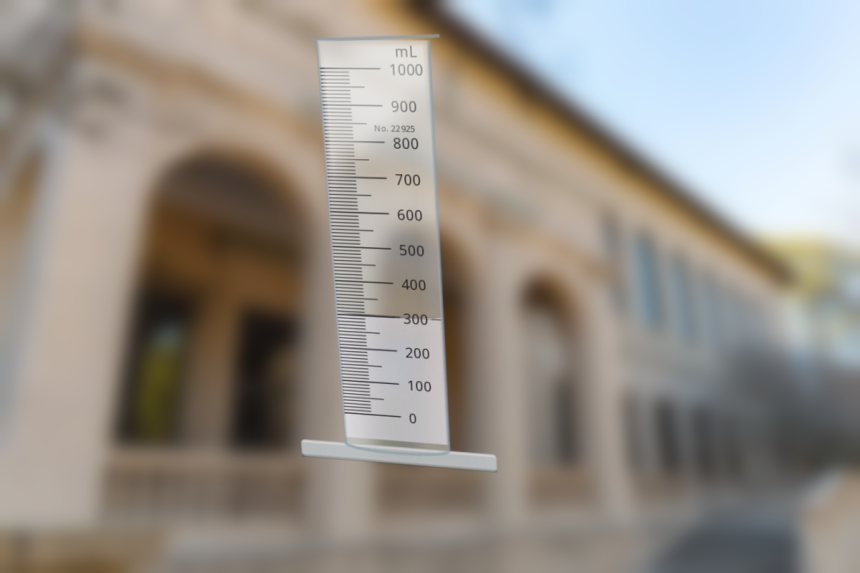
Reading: 300 mL
